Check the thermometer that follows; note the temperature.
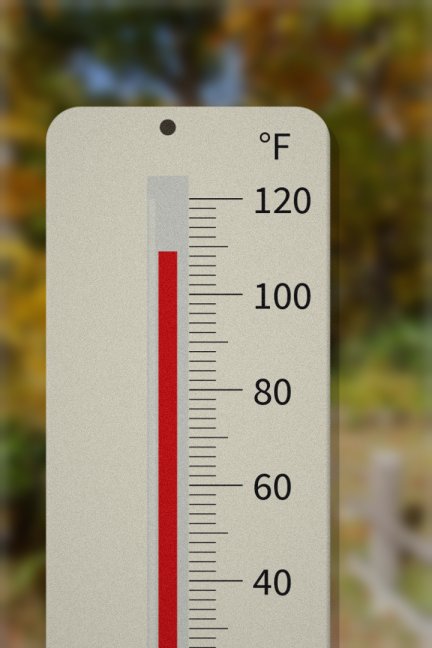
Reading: 109 °F
